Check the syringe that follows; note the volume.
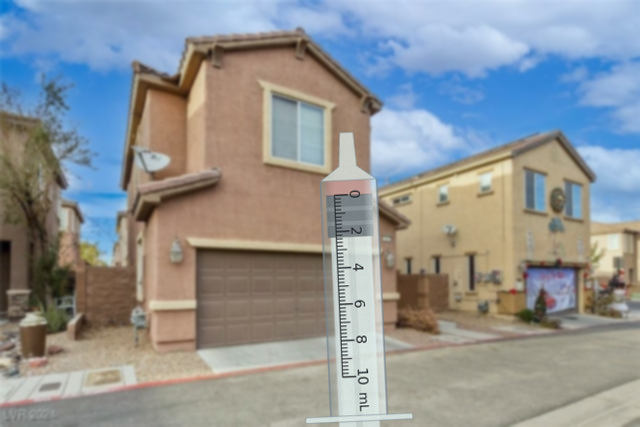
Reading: 0 mL
